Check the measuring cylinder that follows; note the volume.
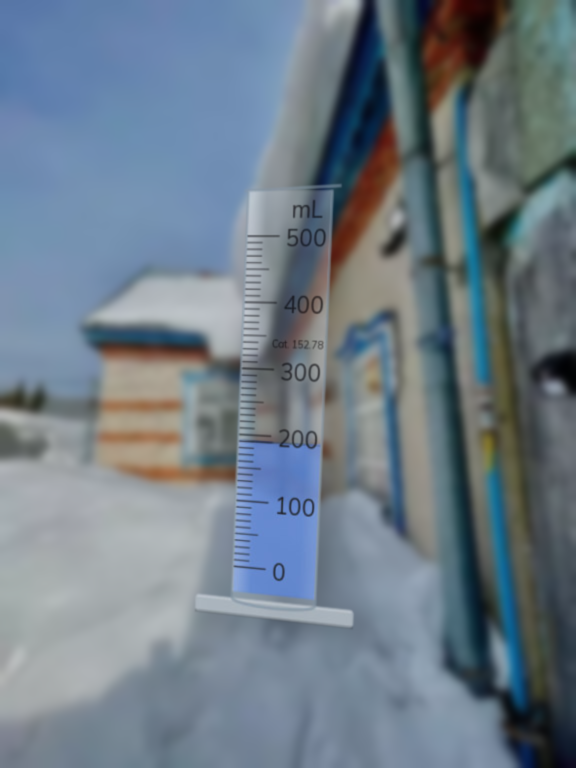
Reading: 190 mL
